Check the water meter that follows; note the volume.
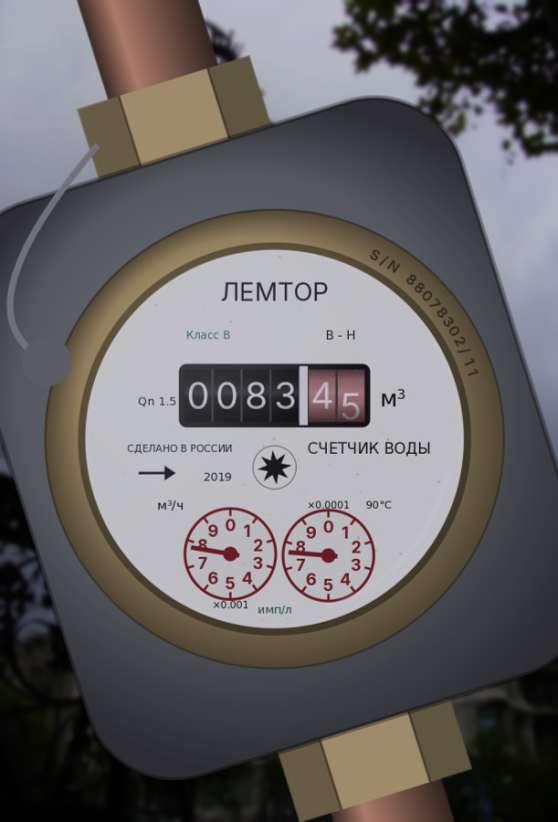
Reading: 83.4477 m³
